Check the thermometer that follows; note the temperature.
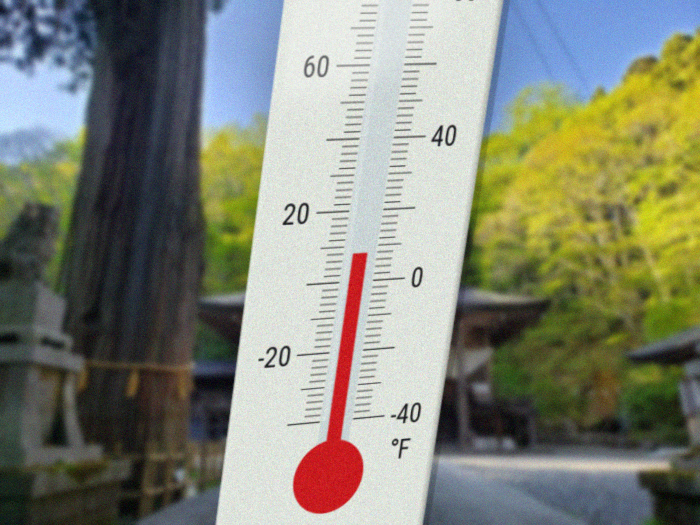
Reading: 8 °F
